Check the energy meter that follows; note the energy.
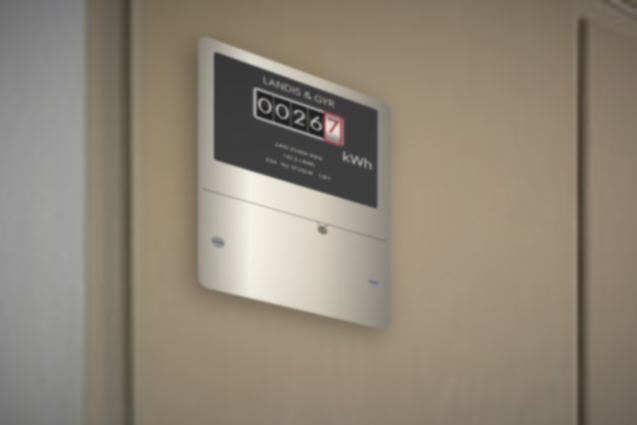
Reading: 26.7 kWh
